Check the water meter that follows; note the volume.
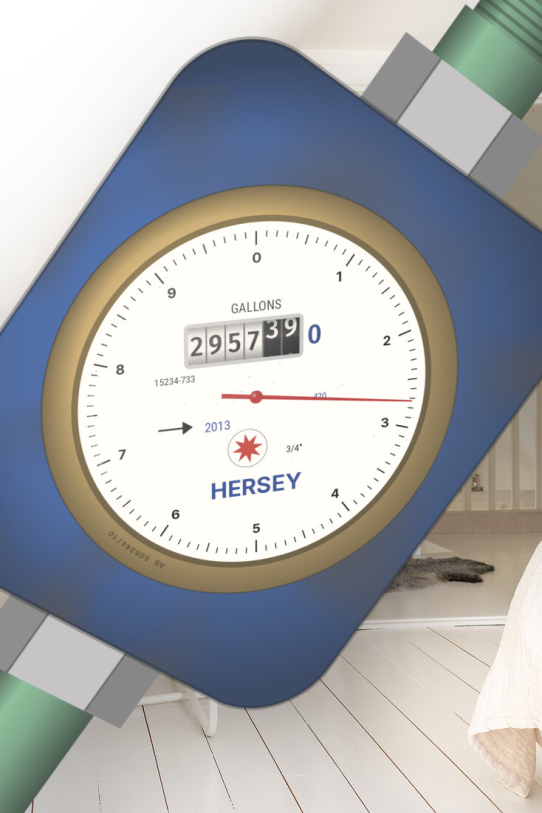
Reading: 2957392.7 gal
